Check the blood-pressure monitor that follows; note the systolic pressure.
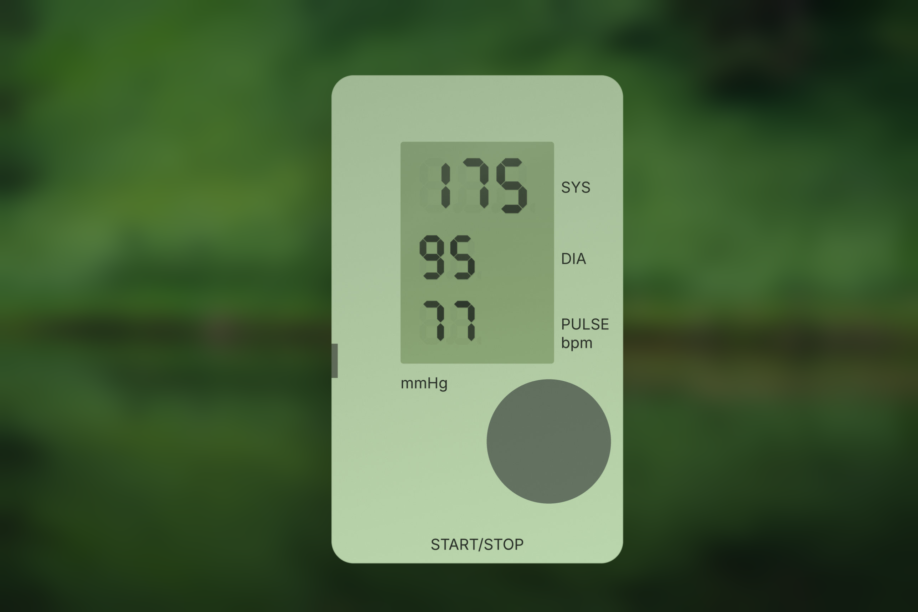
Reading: 175 mmHg
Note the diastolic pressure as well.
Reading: 95 mmHg
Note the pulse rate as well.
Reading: 77 bpm
